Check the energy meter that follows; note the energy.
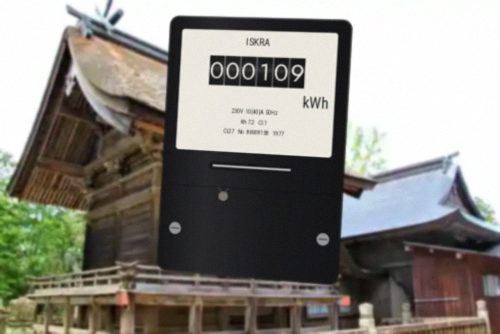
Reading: 109 kWh
